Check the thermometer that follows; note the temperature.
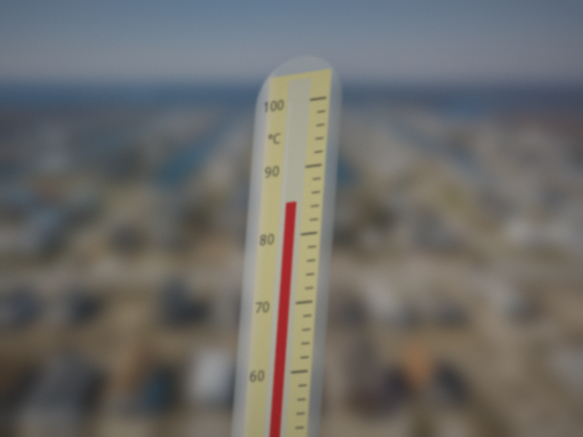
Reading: 85 °C
